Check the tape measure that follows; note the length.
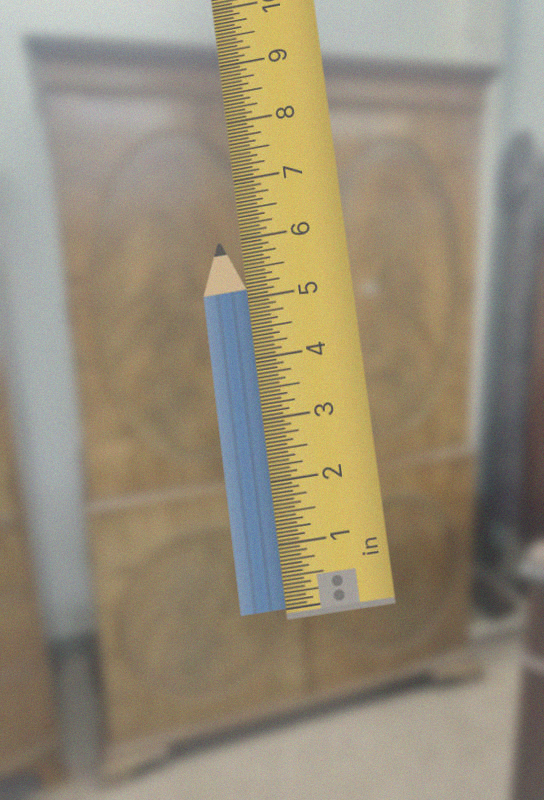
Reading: 6 in
